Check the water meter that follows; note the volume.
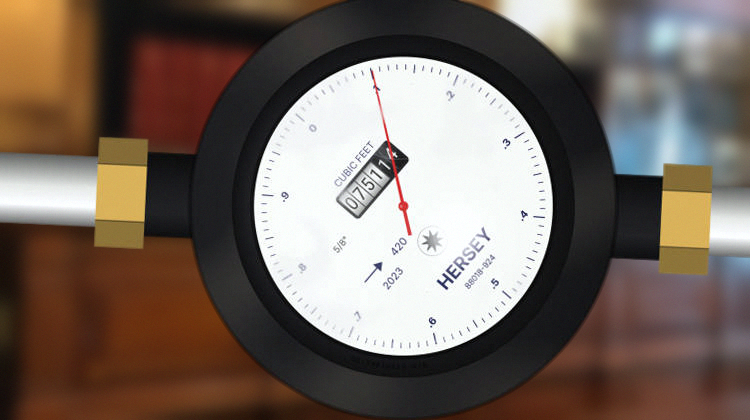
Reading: 75114.10 ft³
